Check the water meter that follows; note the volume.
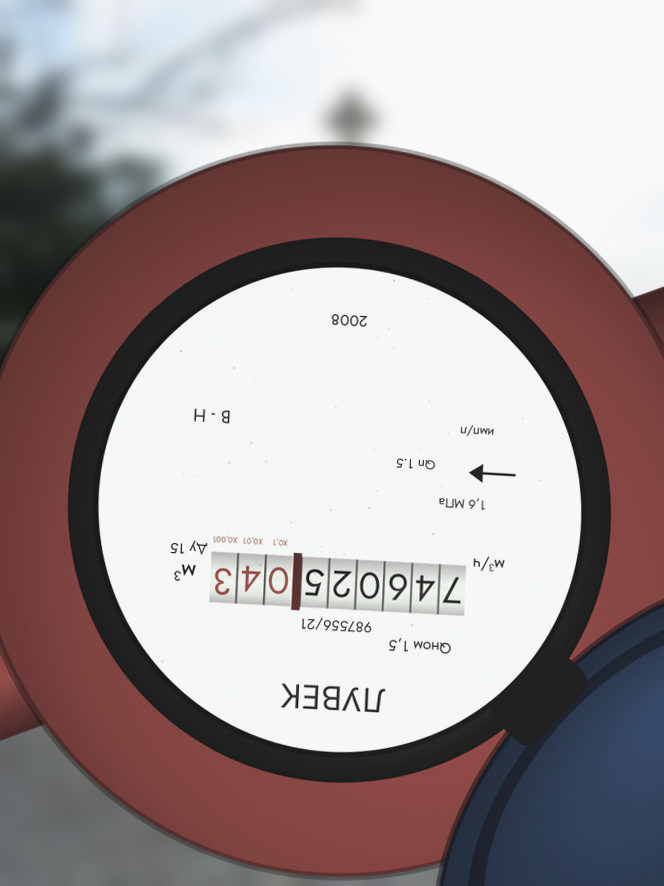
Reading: 746025.043 m³
